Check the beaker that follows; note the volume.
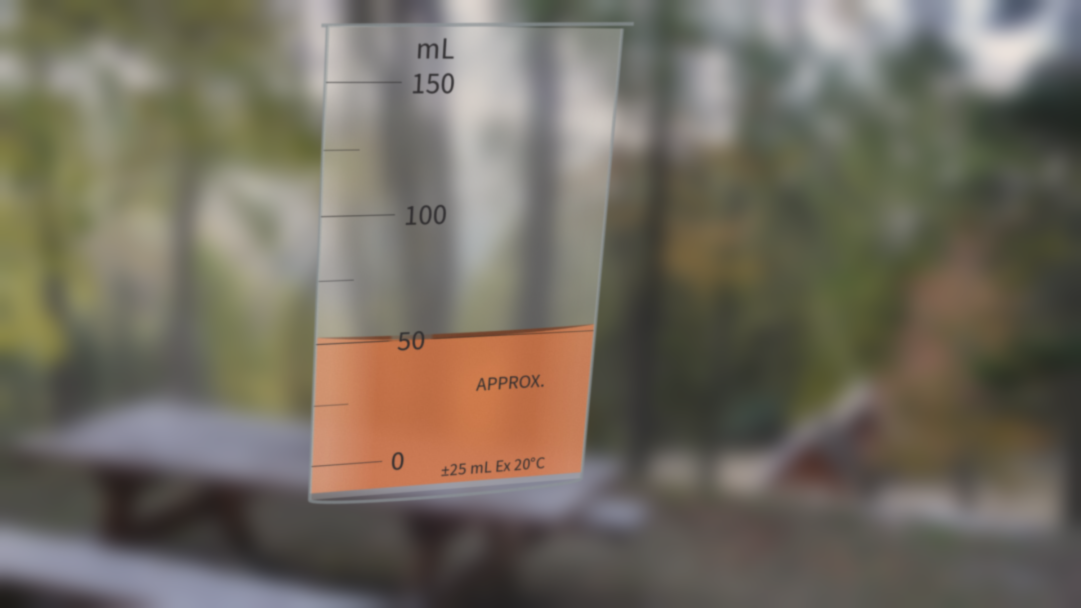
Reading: 50 mL
